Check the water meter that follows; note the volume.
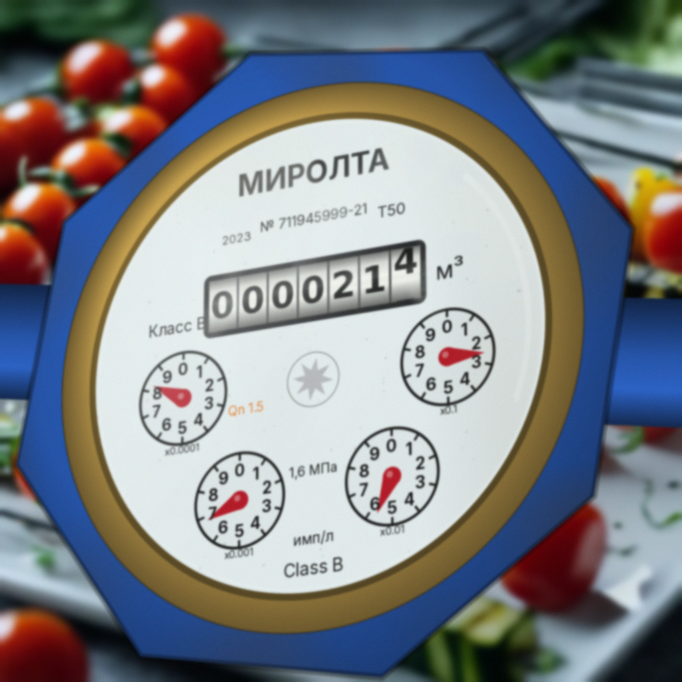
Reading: 214.2568 m³
